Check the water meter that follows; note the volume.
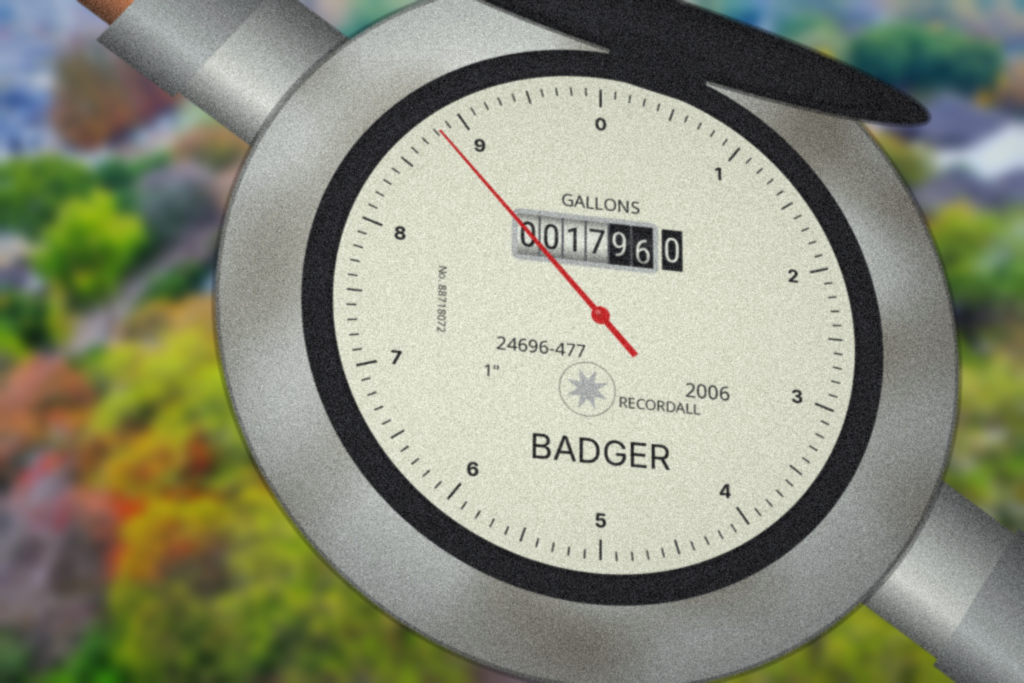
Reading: 17958.8 gal
